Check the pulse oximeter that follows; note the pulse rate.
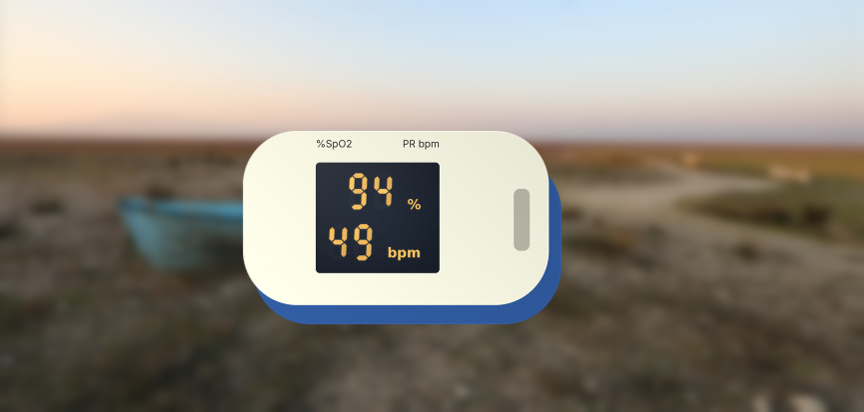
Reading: 49 bpm
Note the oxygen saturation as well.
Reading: 94 %
